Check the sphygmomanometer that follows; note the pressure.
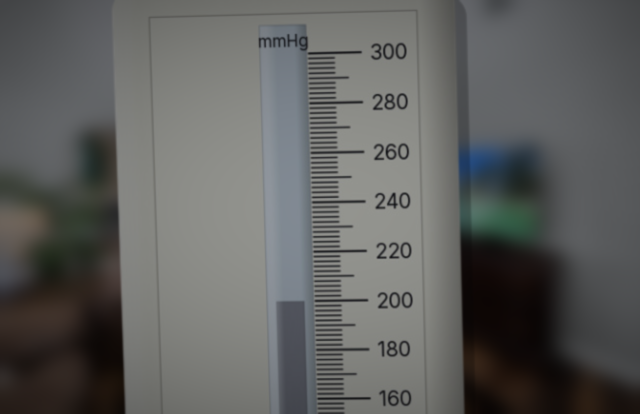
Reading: 200 mmHg
